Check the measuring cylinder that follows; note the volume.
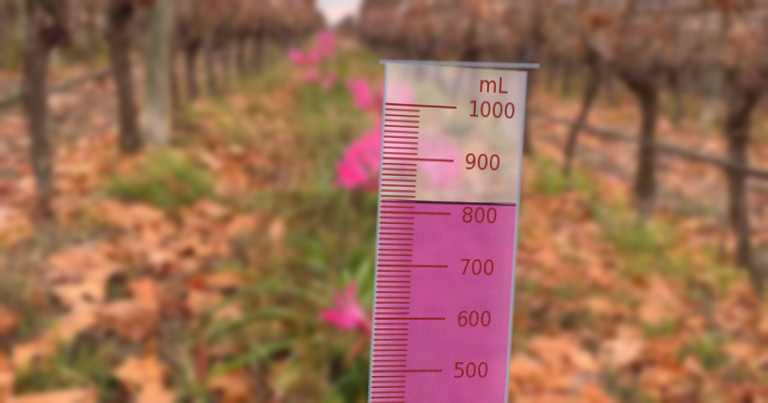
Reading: 820 mL
